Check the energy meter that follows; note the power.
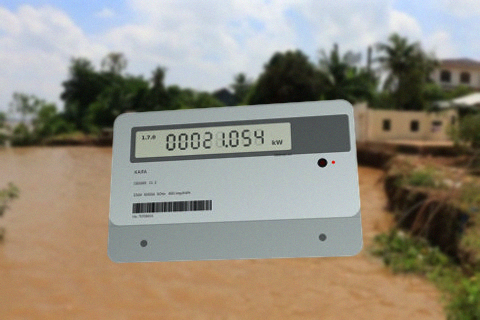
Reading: 21.054 kW
